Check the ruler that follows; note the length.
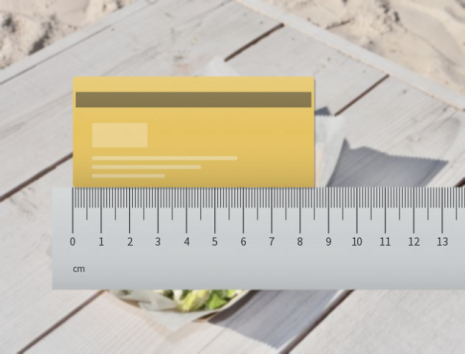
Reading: 8.5 cm
